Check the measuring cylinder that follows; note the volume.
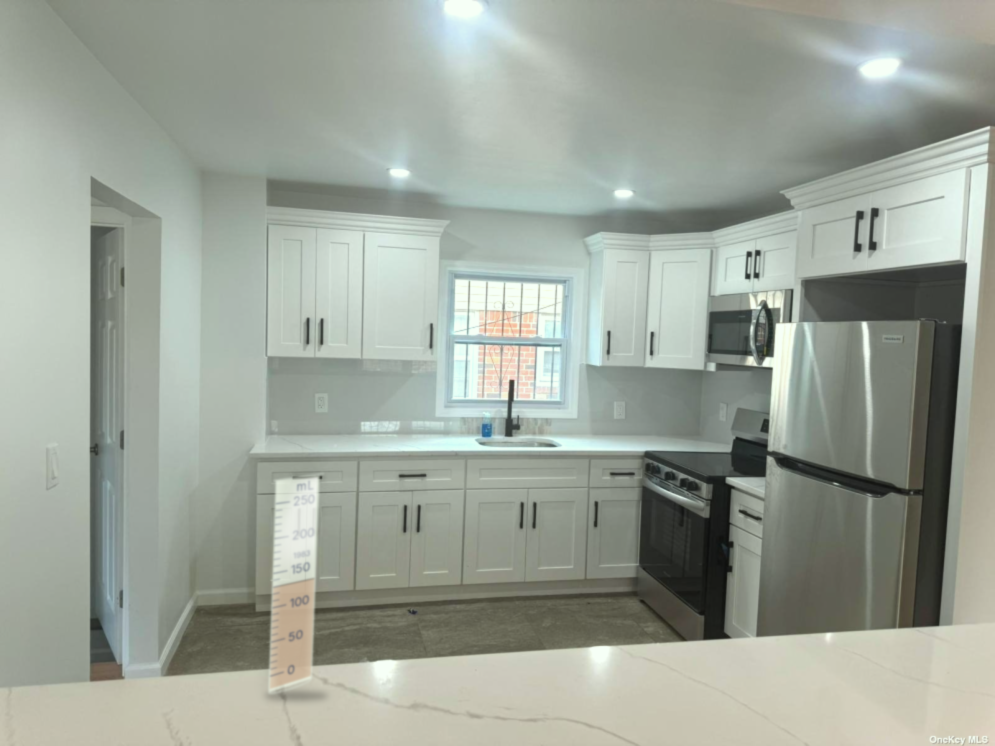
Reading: 130 mL
